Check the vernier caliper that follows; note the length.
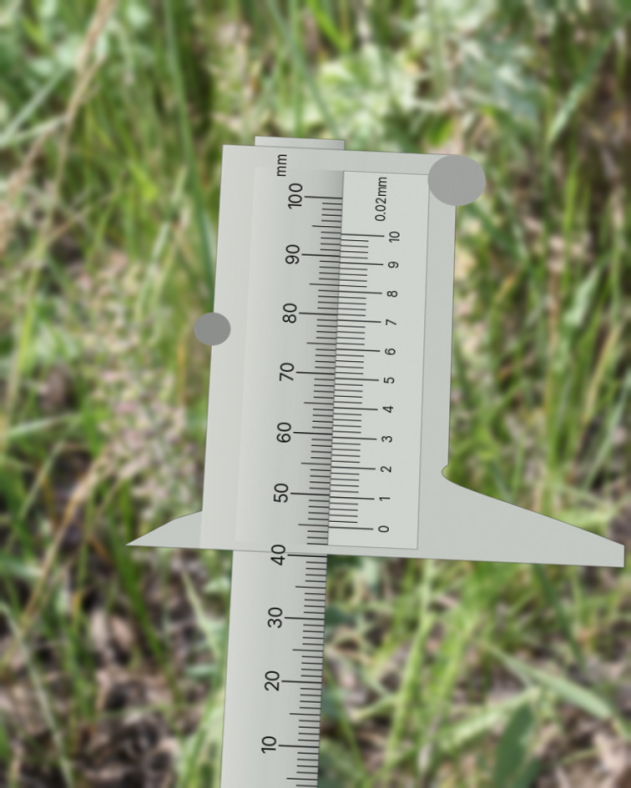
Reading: 44.8 mm
